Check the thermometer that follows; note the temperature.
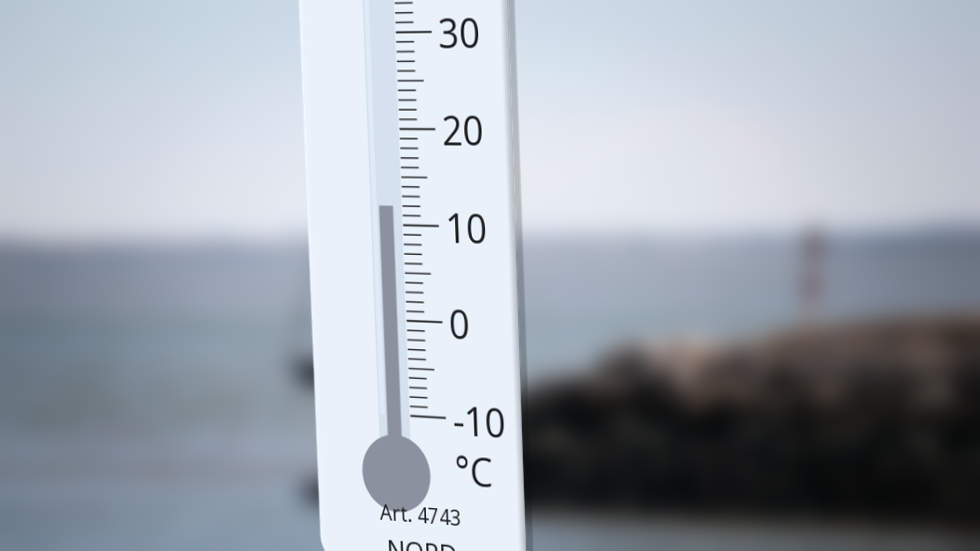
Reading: 12 °C
